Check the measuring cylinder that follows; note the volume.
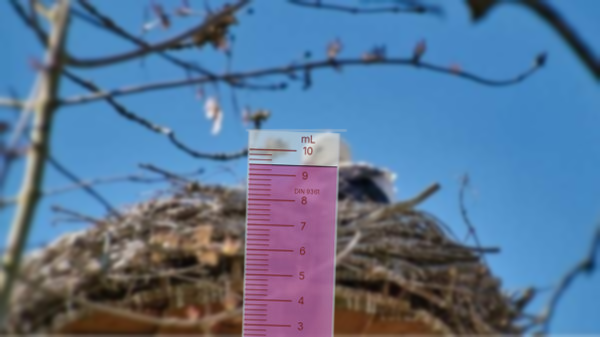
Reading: 9.4 mL
